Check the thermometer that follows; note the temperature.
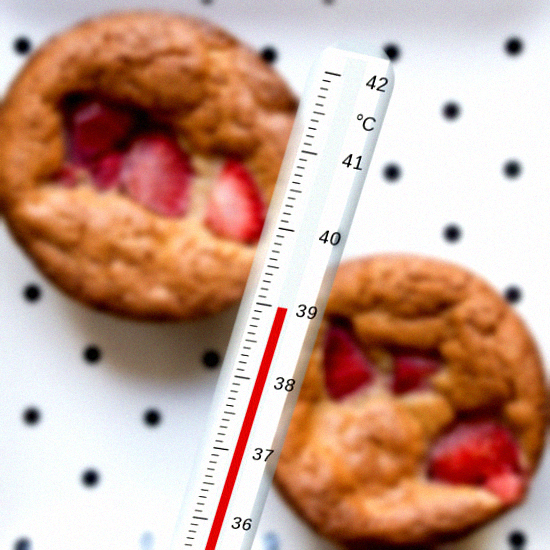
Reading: 39 °C
